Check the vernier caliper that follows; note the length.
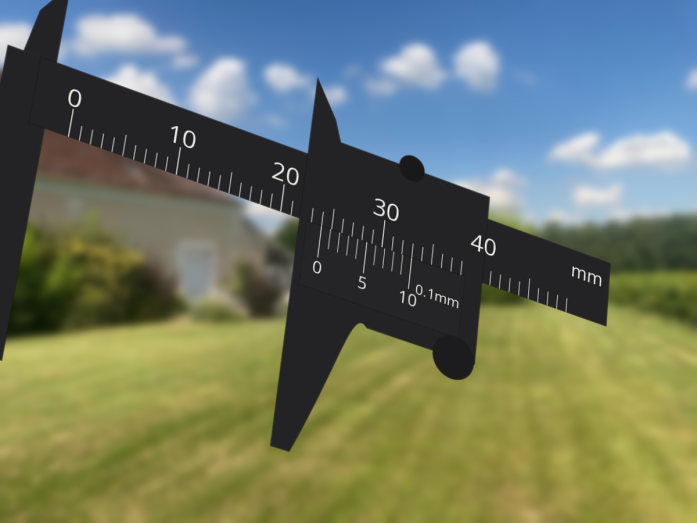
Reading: 24.0 mm
